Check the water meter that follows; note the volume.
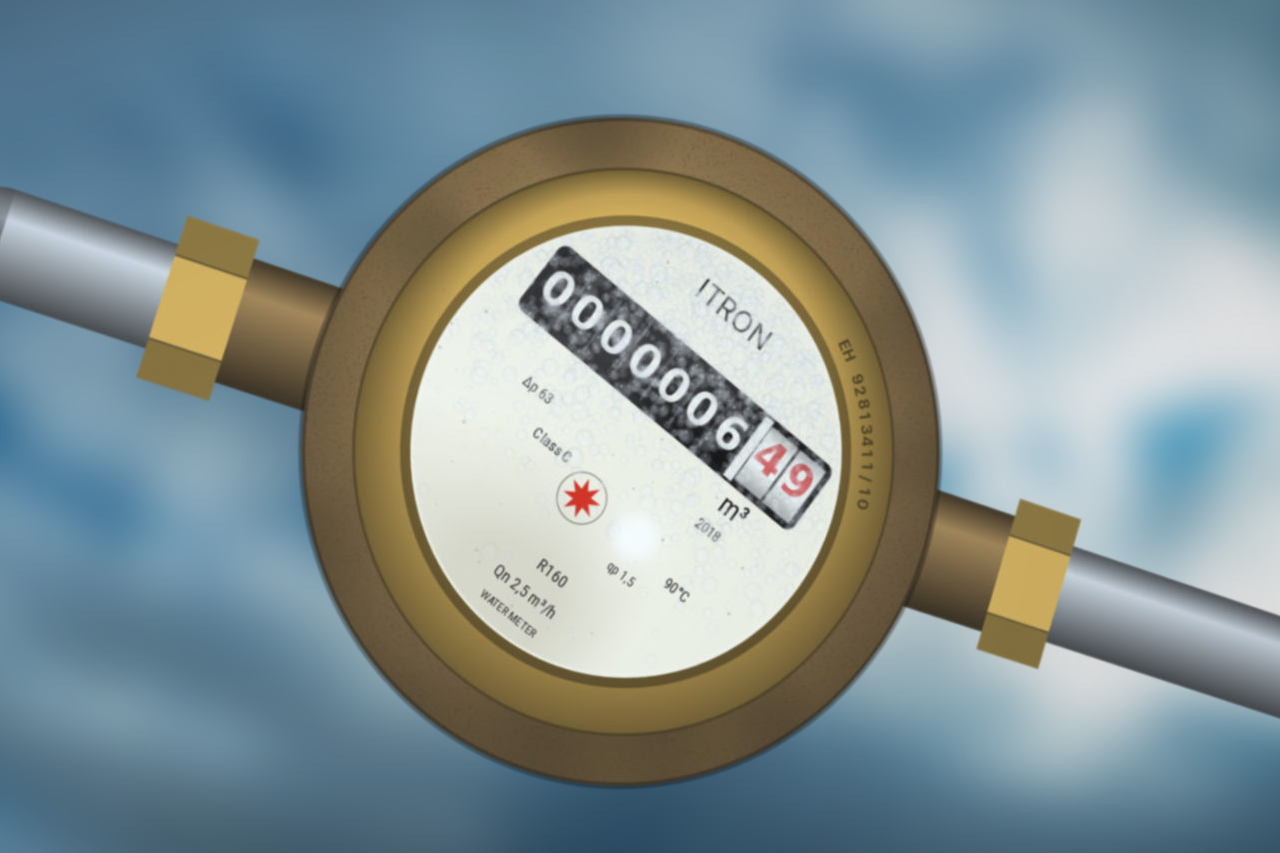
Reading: 6.49 m³
